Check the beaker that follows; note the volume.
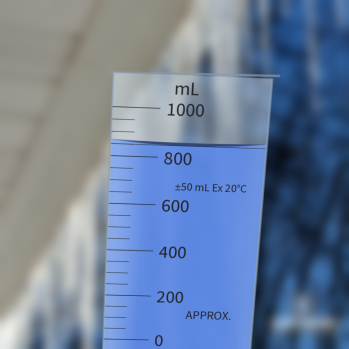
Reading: 850 mL
